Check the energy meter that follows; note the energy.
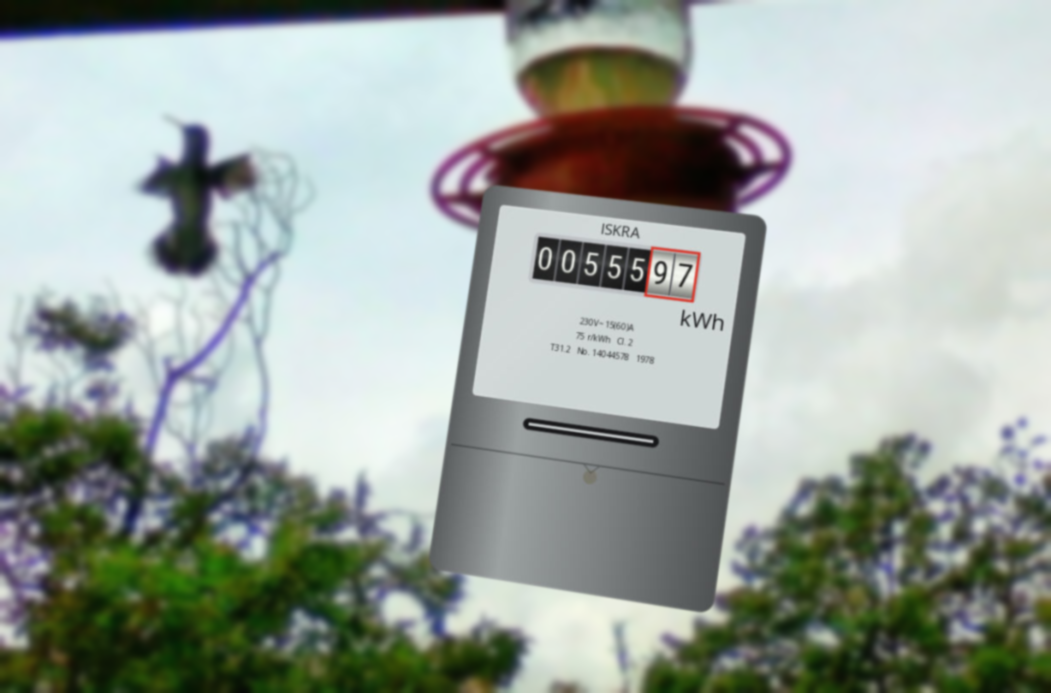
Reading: 555.97 kWh
